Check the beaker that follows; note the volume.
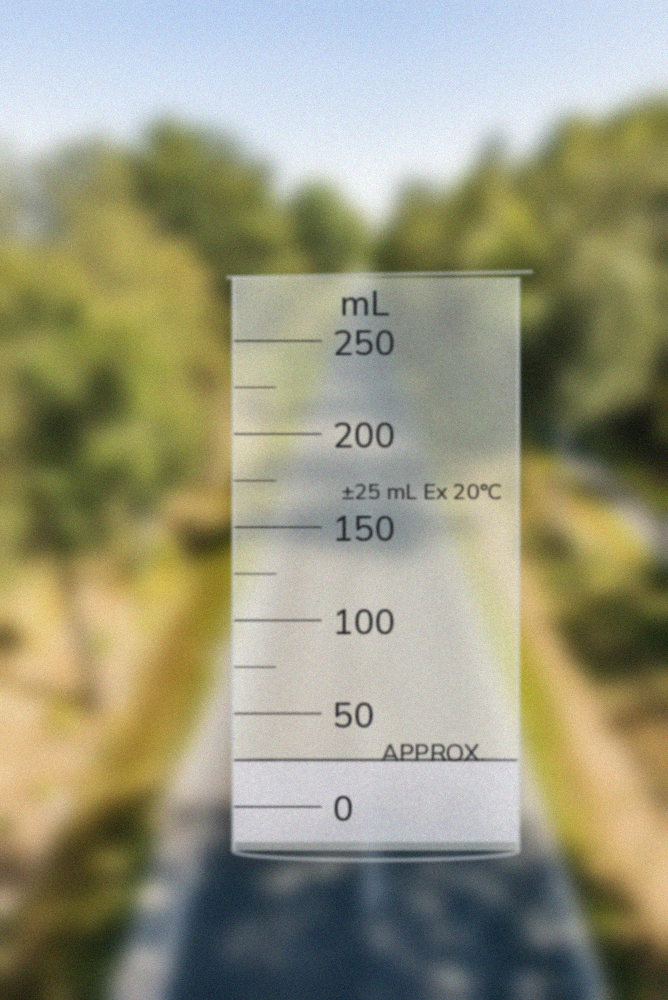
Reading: 25 mL
